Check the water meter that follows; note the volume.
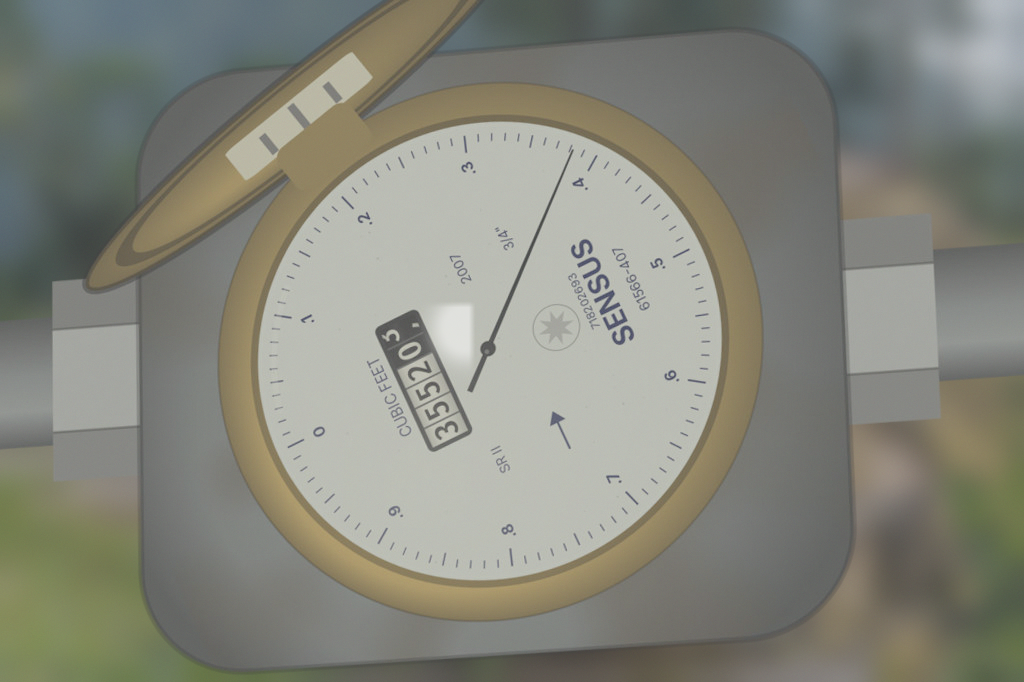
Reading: 355203.38 ft³
